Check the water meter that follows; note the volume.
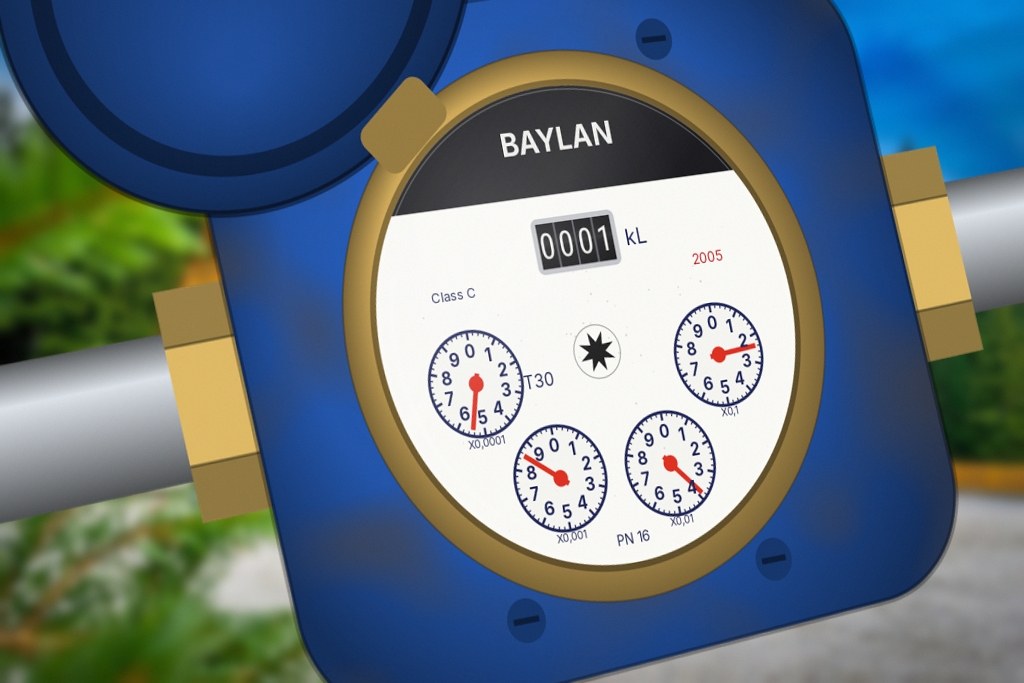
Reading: 1.2385 kL
